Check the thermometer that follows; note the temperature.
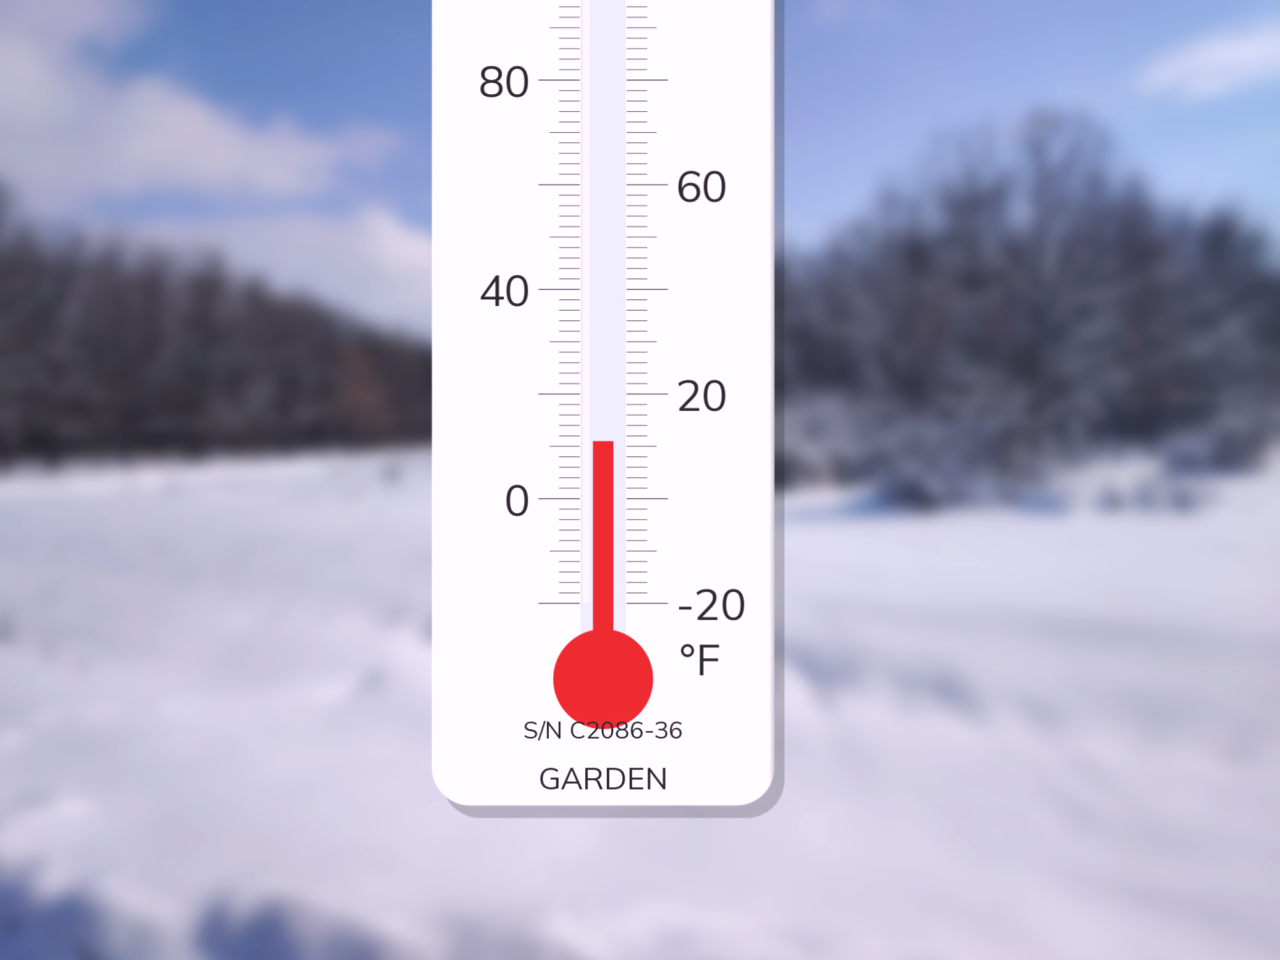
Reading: 11 °F
